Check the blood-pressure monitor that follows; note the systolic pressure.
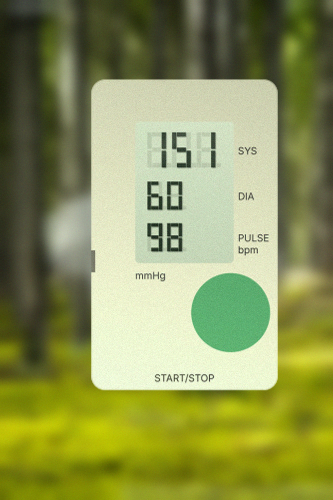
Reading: 151 mmHg
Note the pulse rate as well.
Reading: 98 bpm
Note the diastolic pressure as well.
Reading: 60 mmHg
